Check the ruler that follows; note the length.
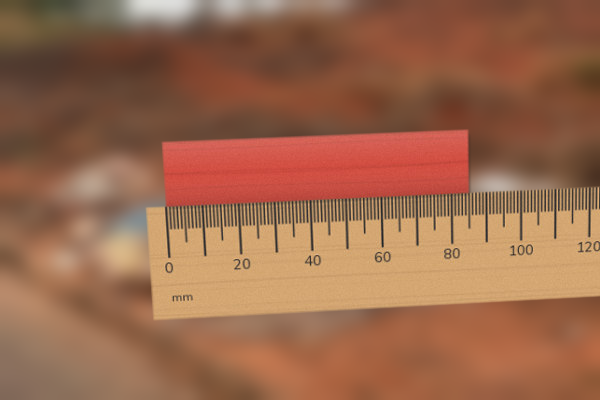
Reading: 85 mm
